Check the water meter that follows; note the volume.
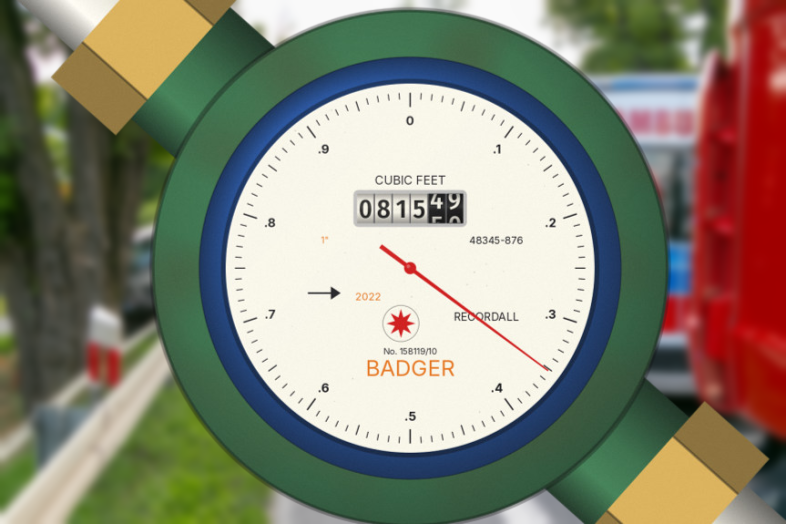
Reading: 81549.35 ft³
